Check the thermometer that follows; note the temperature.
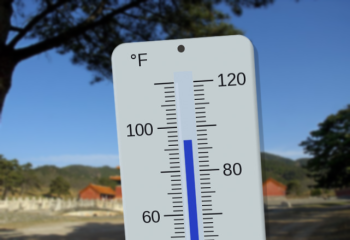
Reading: 94 °F
